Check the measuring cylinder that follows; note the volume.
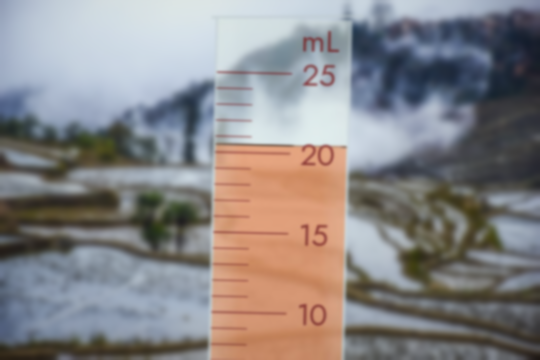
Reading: 20.5 mL
